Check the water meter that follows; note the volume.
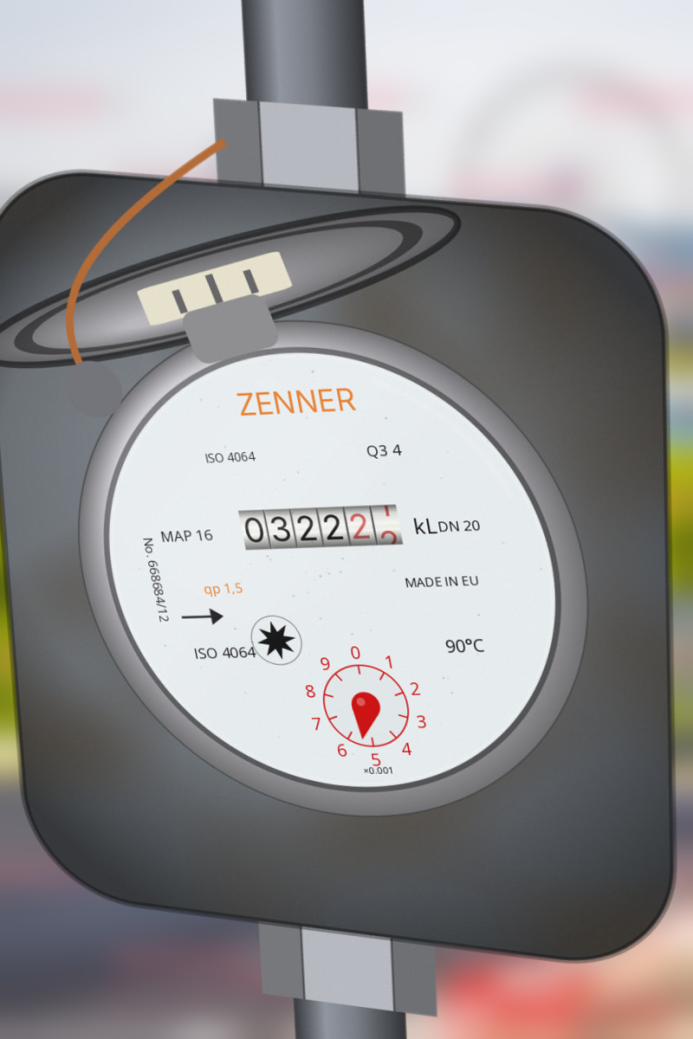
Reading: 322.215 kL
